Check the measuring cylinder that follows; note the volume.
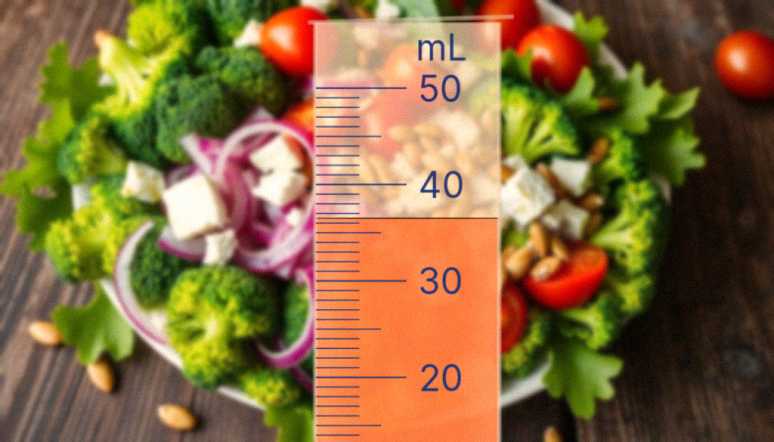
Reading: 36.5 mL
